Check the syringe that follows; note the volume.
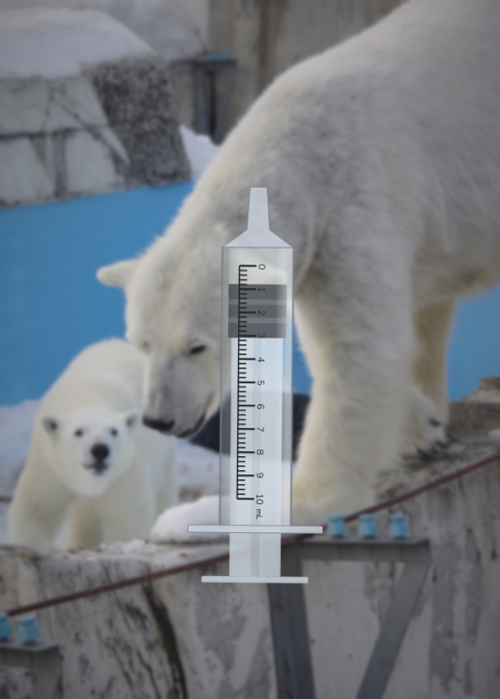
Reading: 0.8 mL
